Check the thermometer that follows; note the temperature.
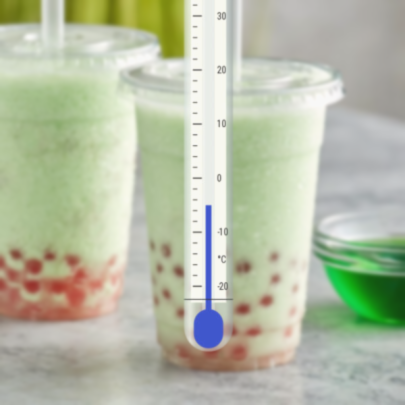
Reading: -5 °C
